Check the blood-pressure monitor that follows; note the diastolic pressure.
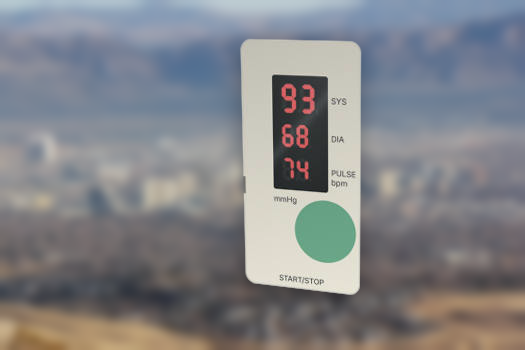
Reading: 68 mmHg
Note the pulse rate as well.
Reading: 74 bpm
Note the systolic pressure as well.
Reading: 93 mmHg
